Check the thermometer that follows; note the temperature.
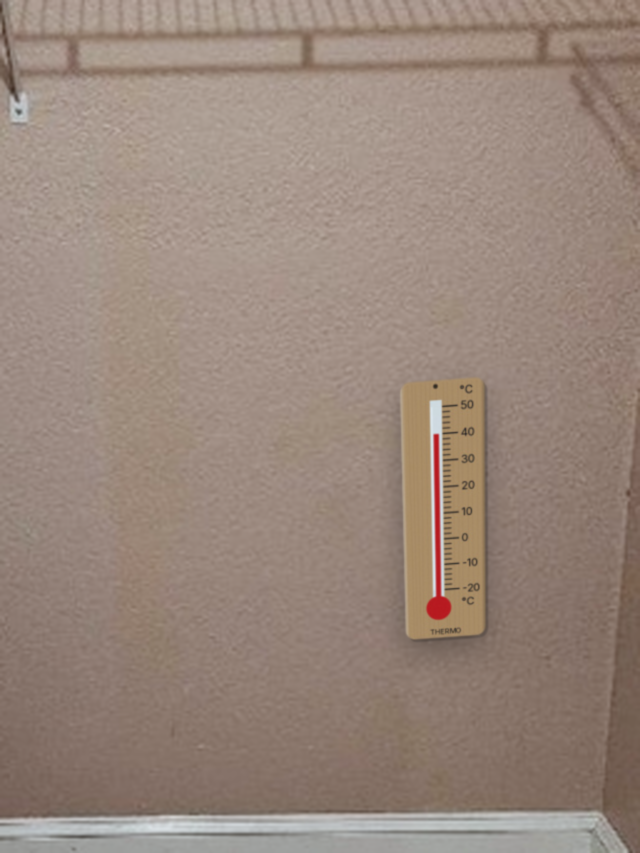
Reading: 40 °C
